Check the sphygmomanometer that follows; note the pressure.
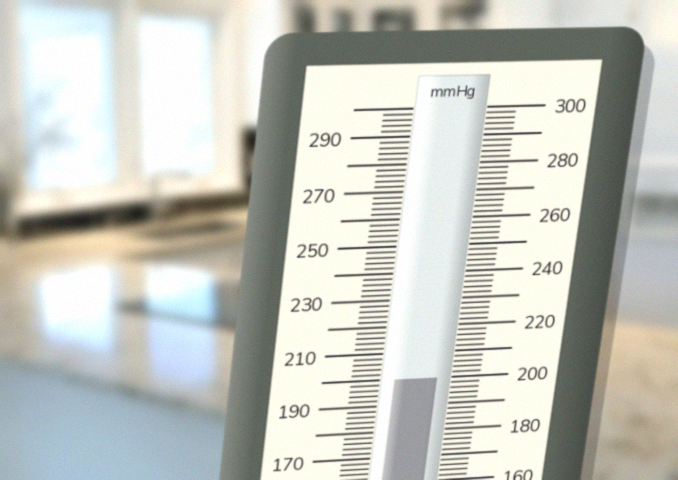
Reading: 200 mmHg
